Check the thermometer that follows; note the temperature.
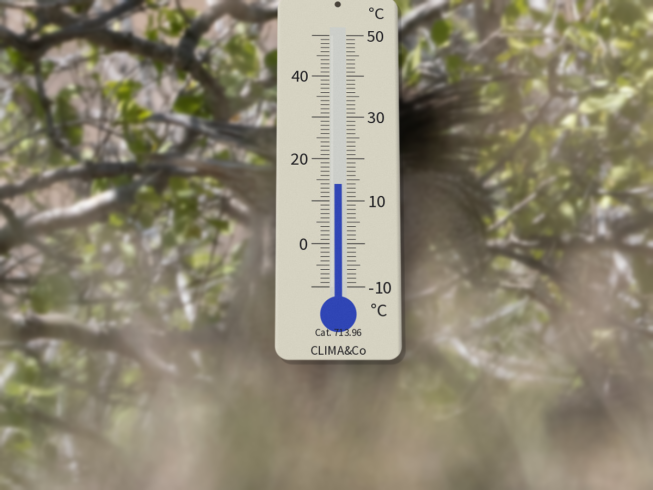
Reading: 14 °C
